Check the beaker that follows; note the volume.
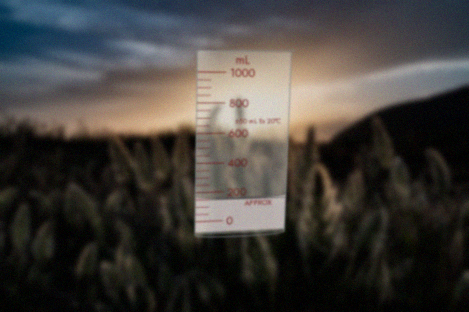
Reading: 150 mL
